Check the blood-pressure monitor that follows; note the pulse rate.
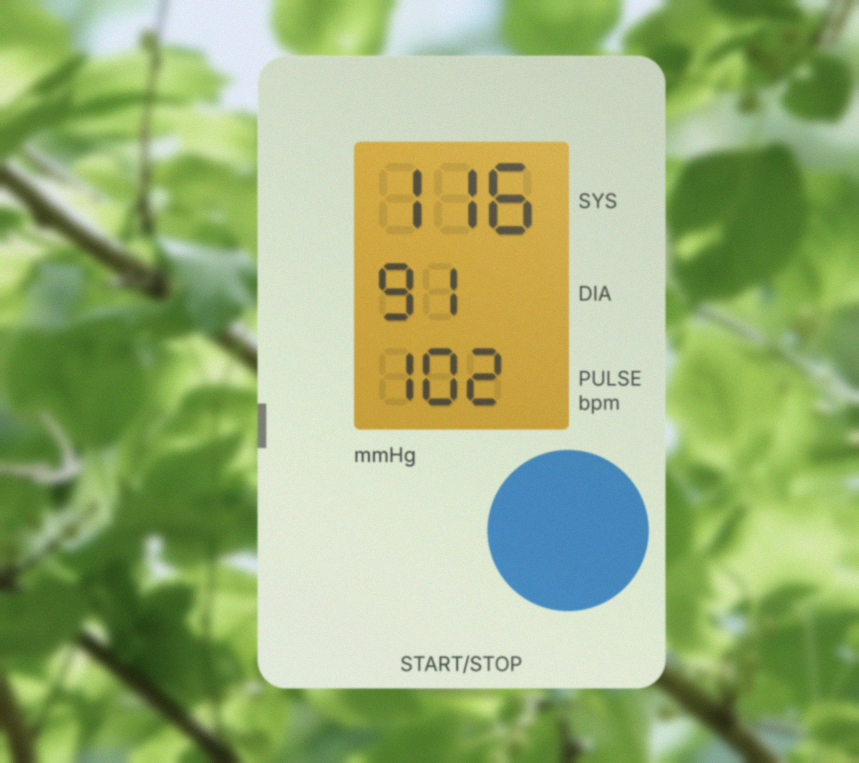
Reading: 102 bpm
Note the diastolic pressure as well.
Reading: 91 mmHg
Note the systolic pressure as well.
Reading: 116 mmHg
